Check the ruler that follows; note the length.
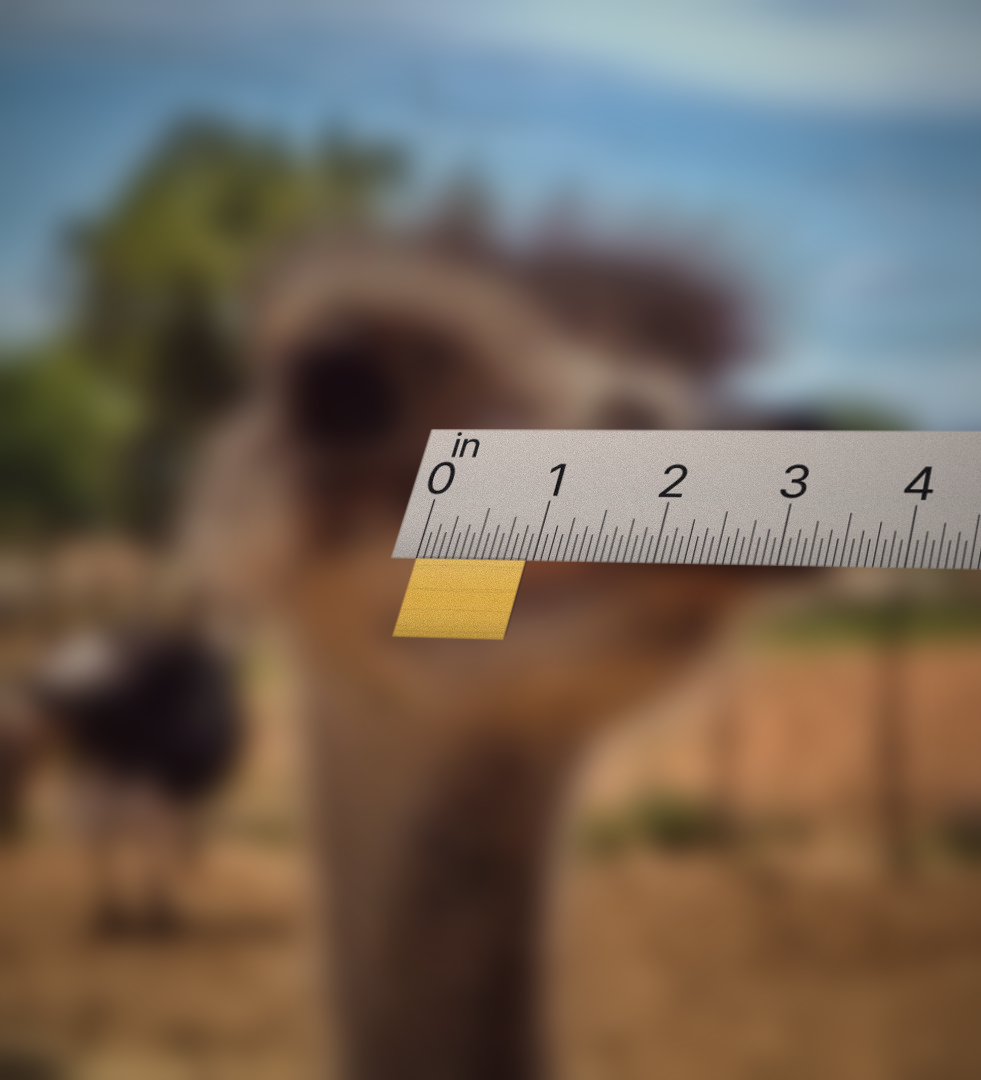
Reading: 0.9375 in
